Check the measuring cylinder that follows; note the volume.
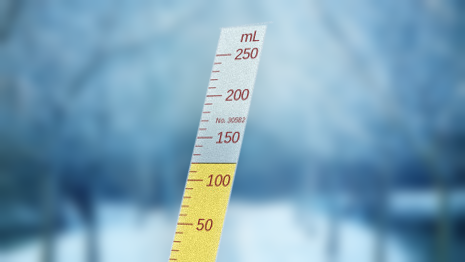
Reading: 120 mL
